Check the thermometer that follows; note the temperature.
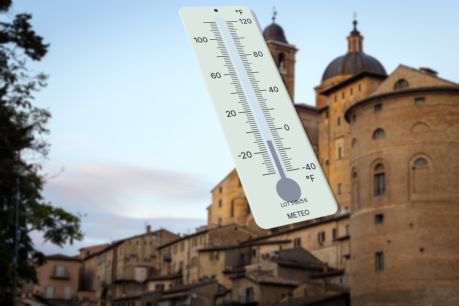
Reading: -10 °F
